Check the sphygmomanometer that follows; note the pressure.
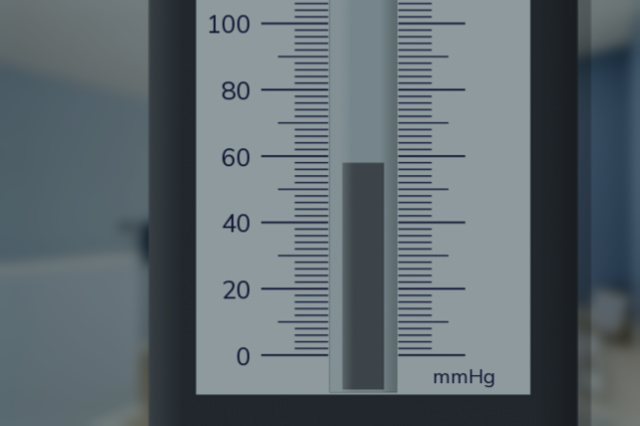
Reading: 58 mmHg
